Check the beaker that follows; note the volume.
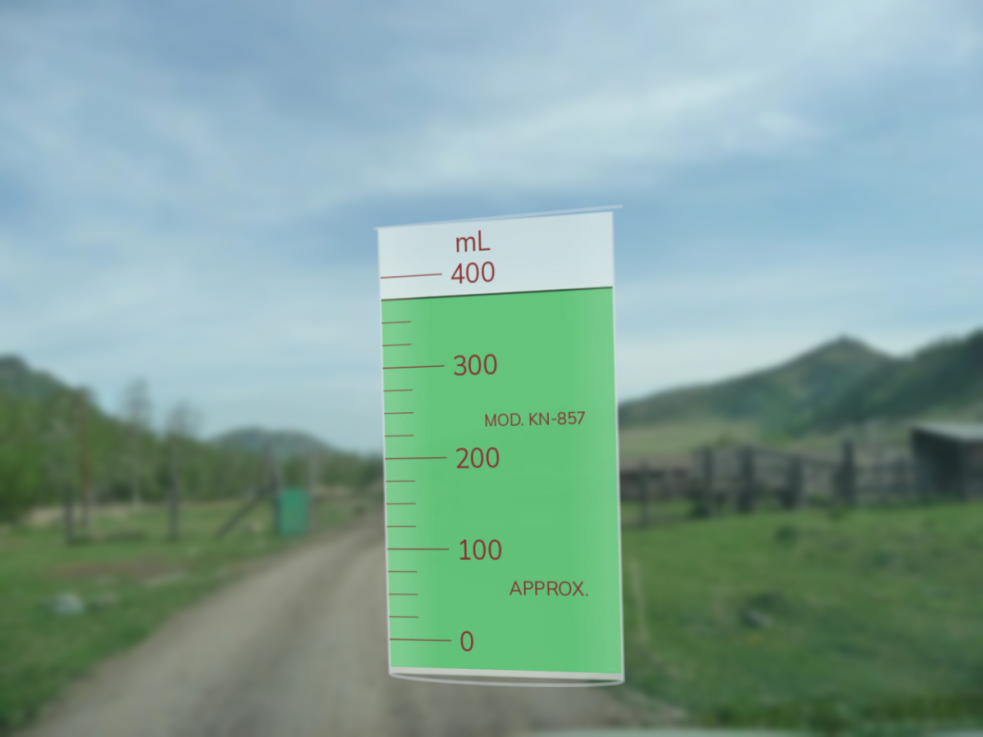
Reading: 375 mL
